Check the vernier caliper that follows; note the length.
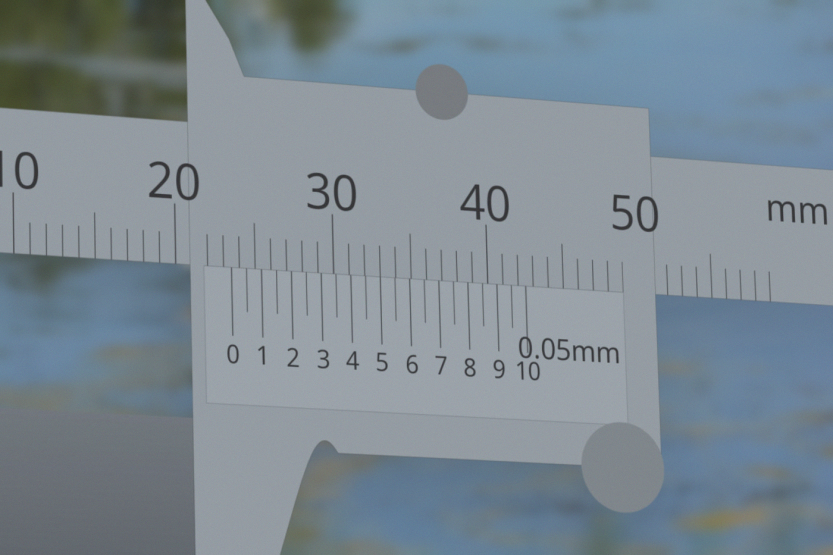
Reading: 23.5 mm
